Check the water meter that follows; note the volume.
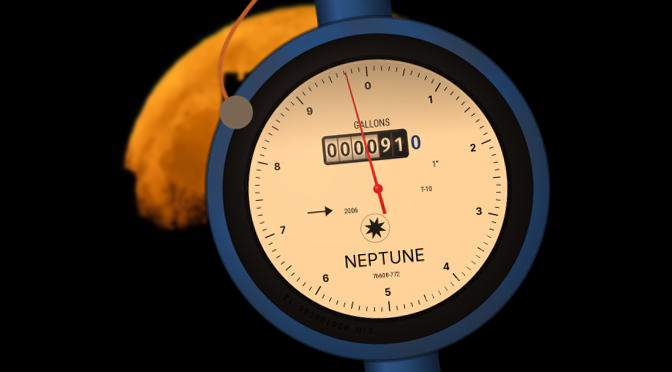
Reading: 909.7 gal
